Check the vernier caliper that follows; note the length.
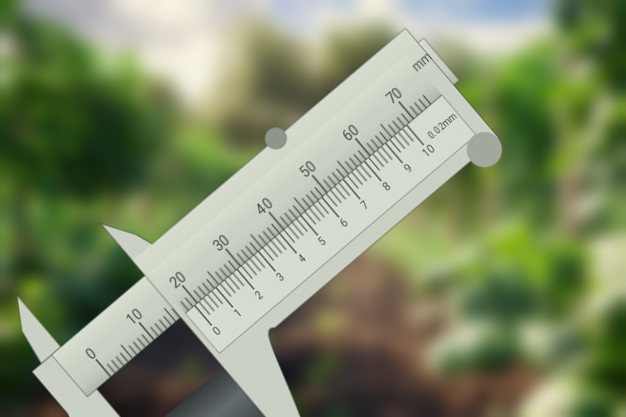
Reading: 19.4 mm
